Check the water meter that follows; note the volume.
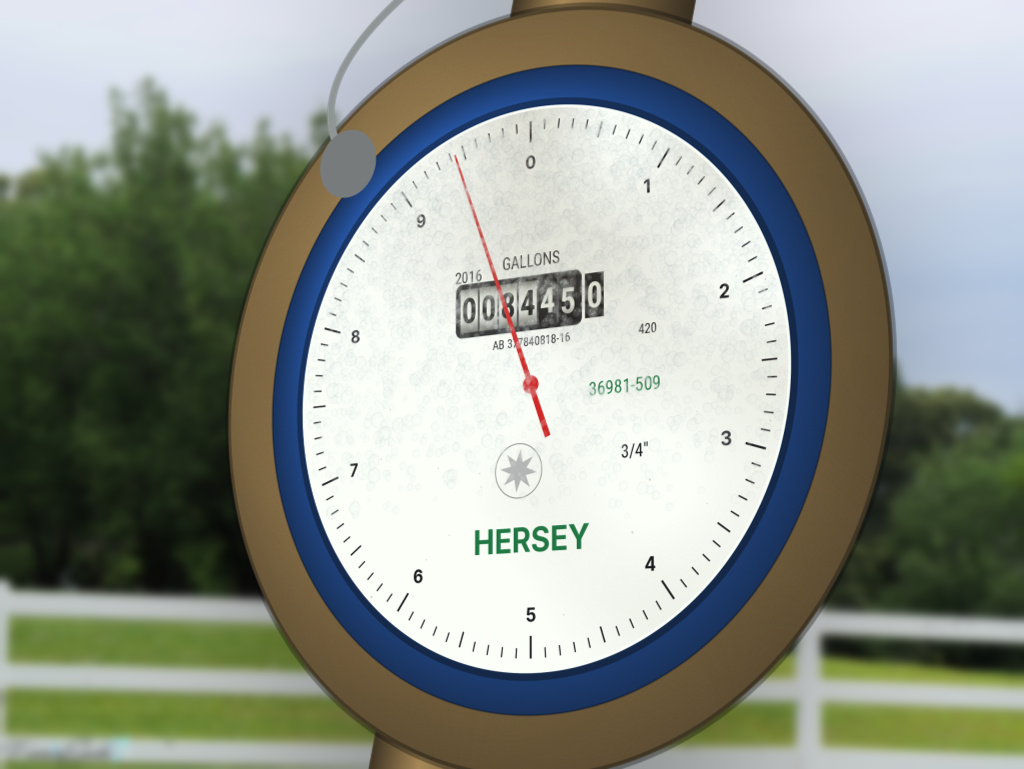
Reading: 84449.4 gal
